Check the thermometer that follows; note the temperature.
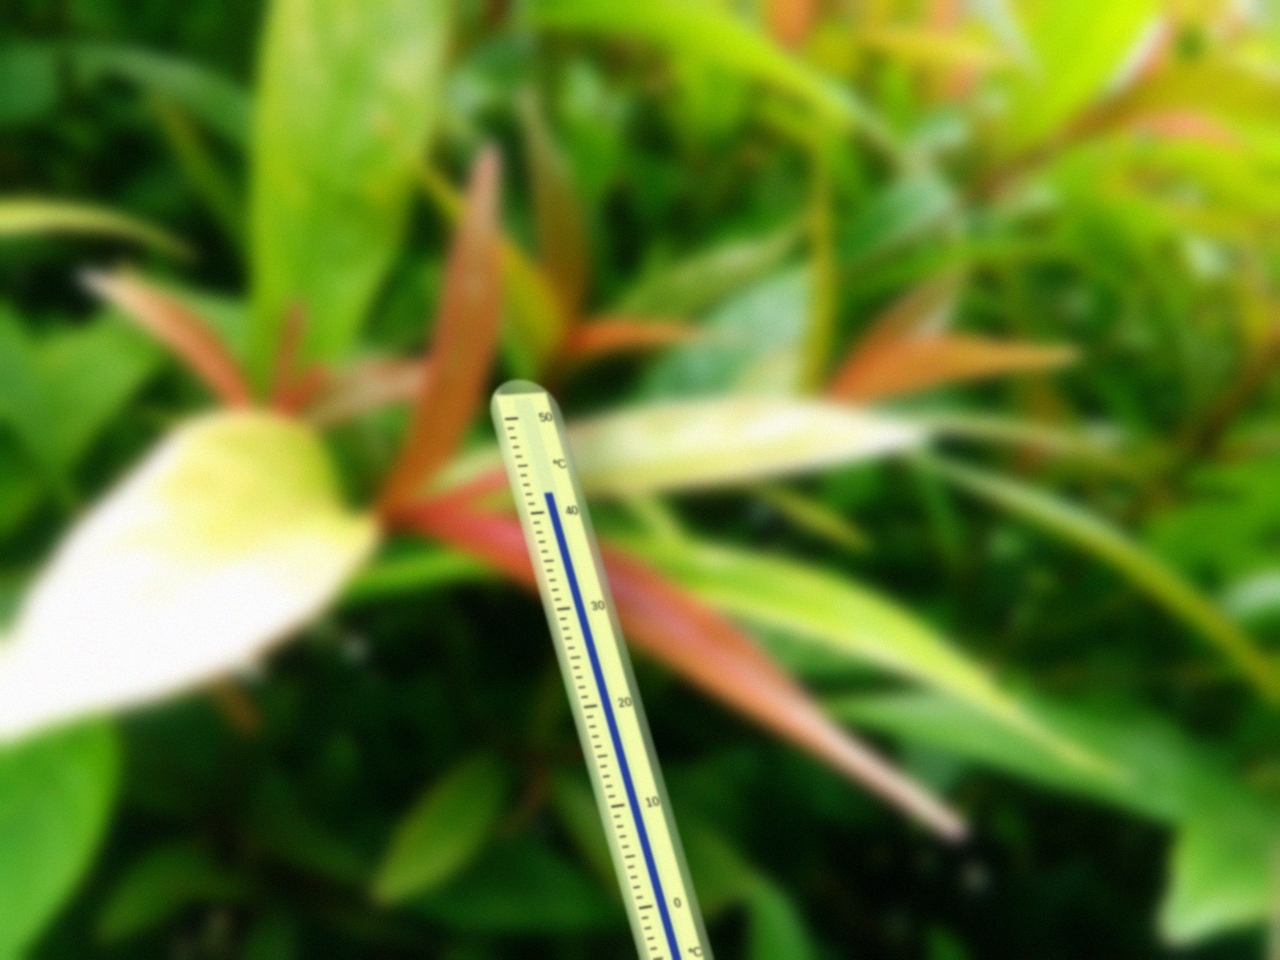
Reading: 42 °C
